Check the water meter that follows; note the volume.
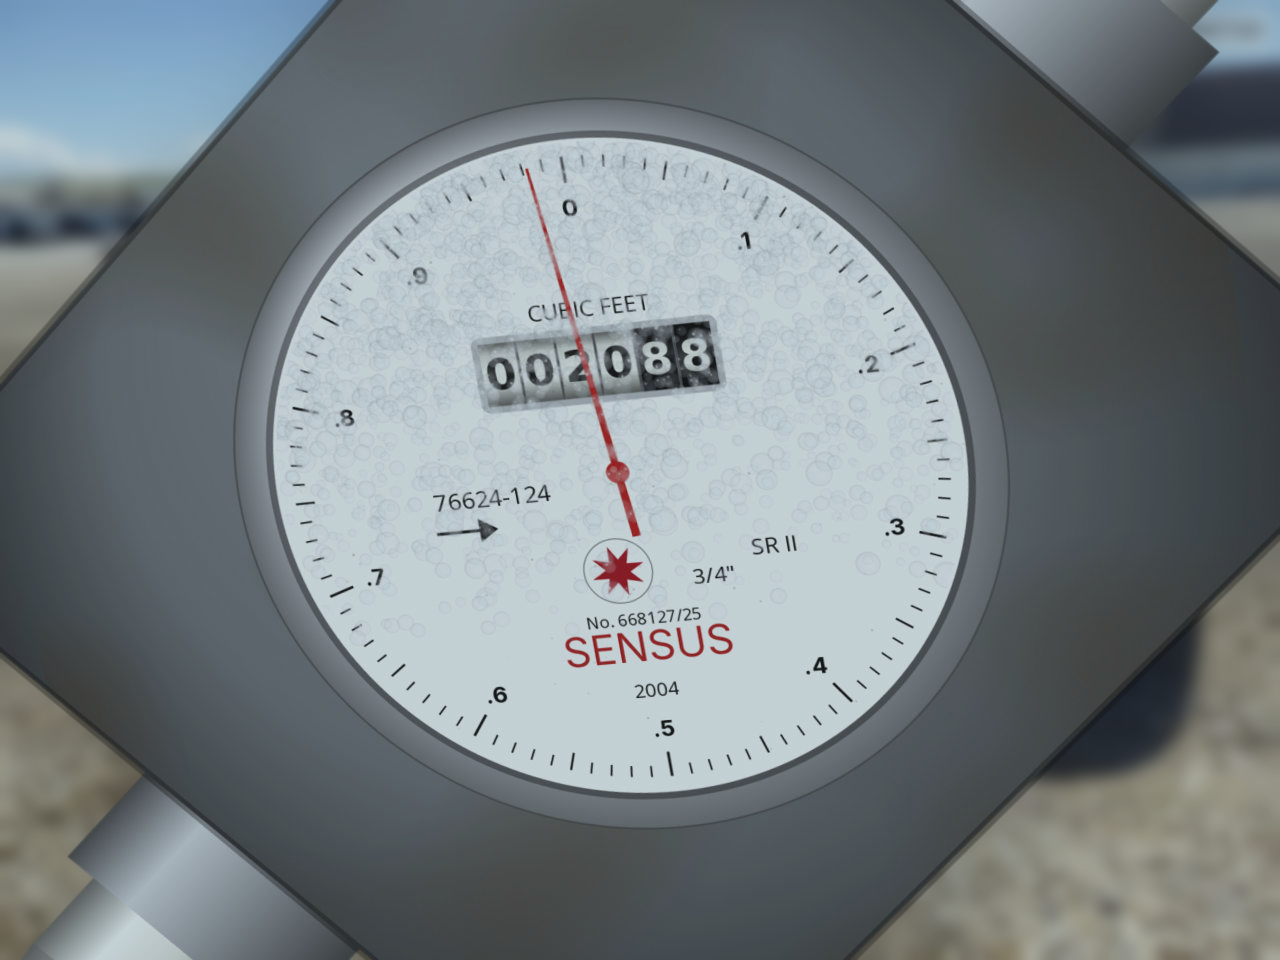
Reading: 2087.98 ft³
